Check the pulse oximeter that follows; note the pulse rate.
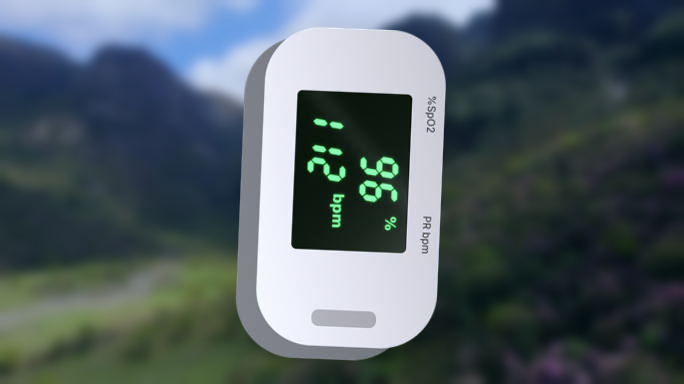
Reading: 112 bpm
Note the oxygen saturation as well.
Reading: 96 %
